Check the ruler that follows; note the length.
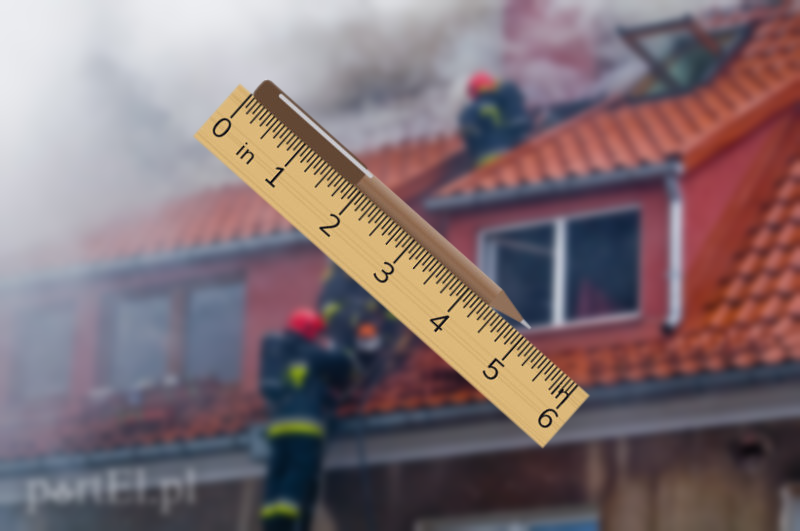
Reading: 5 in
